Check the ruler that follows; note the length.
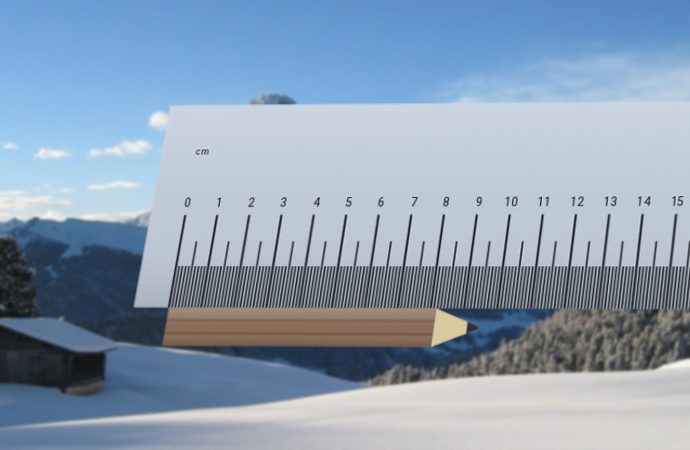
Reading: 9.5 cm
